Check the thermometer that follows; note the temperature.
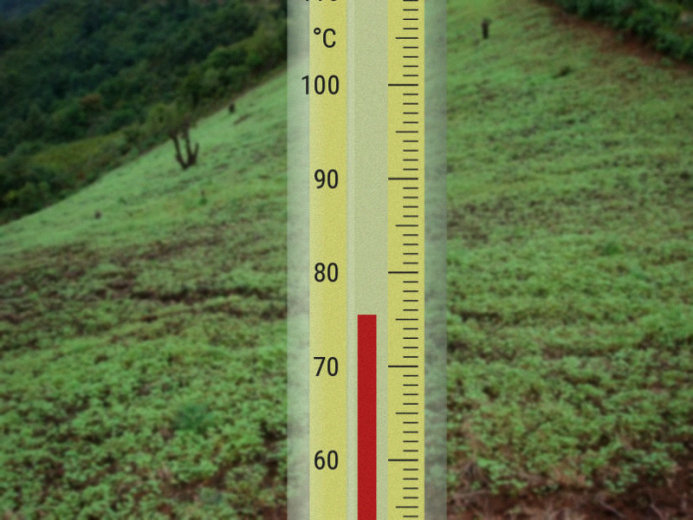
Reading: 75.5 °C
